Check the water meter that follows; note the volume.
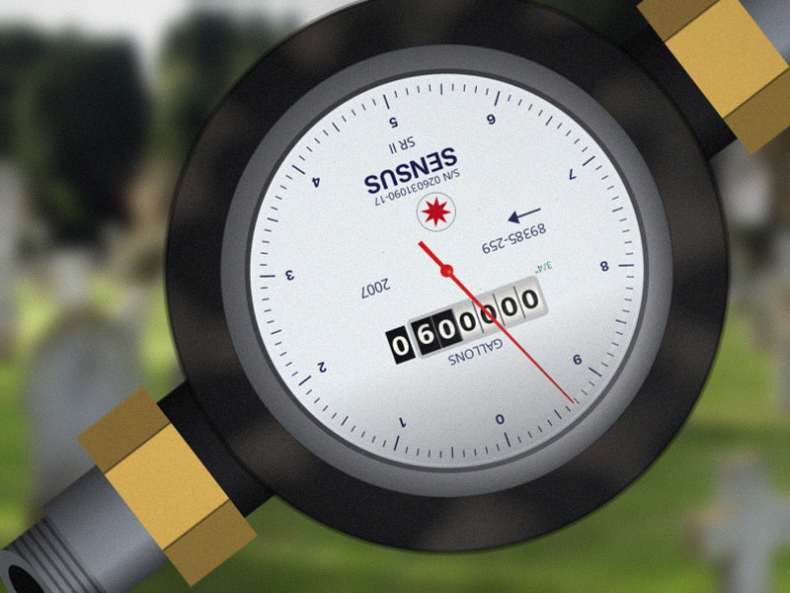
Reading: 89.3 gal
